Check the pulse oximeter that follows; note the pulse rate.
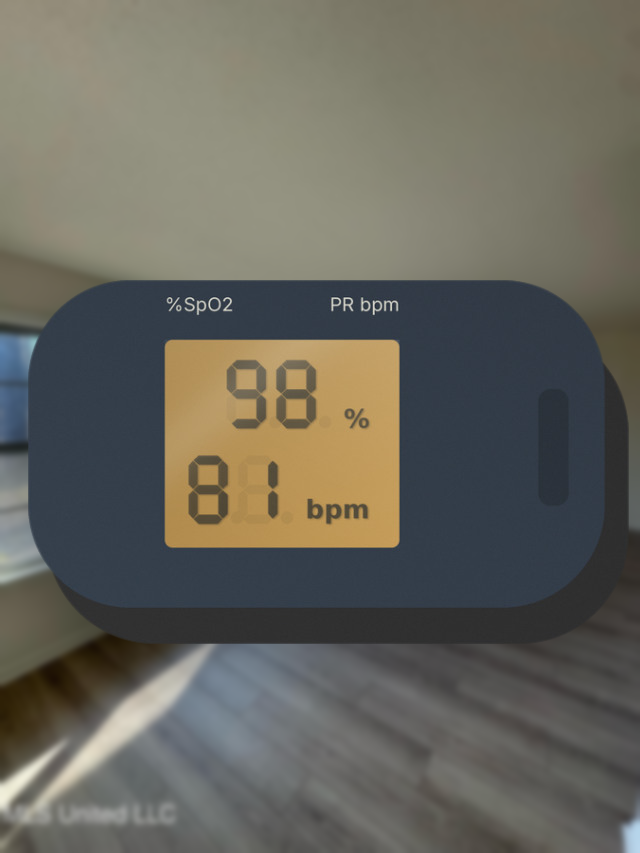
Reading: 81 bpm
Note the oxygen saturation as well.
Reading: 98 %
